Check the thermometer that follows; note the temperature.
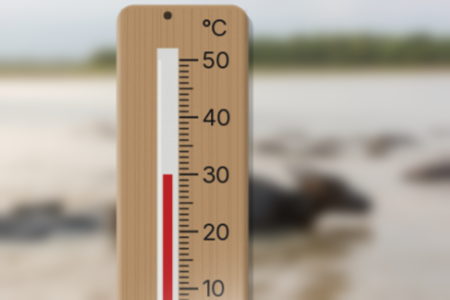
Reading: 30 °C
